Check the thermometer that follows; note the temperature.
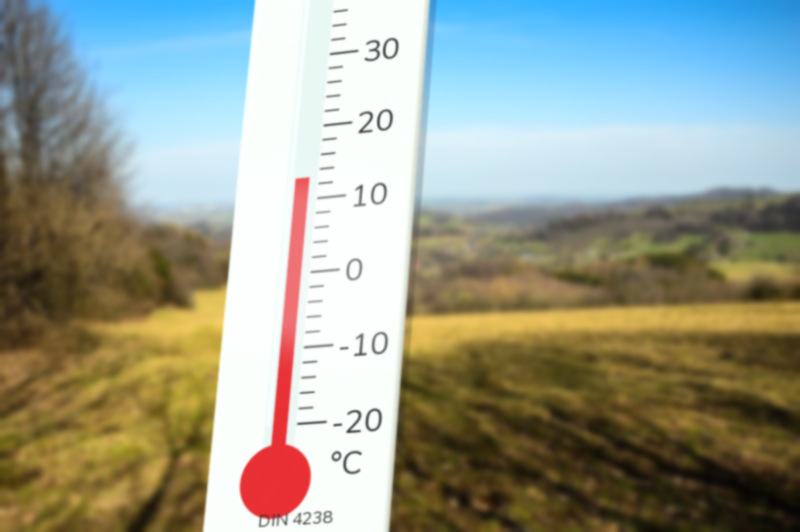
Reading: 13 °C
